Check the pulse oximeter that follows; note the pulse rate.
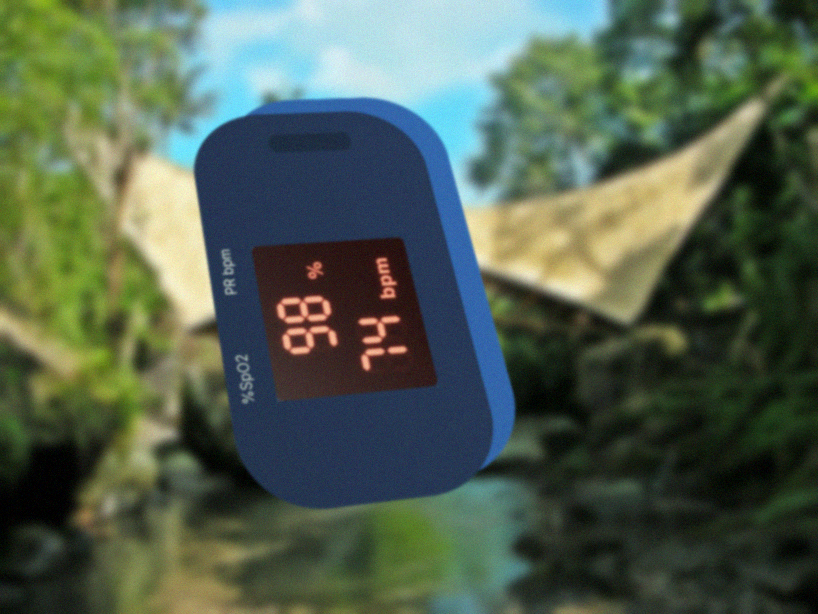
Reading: 74 bpm
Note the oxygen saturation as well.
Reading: 98 %
